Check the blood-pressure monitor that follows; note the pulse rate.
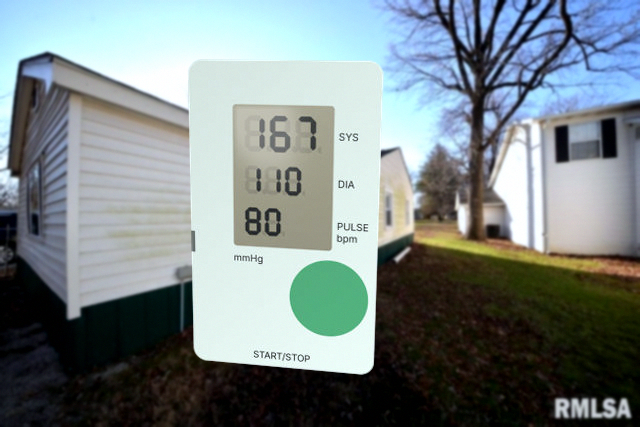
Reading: 80 bpm
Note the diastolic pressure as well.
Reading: 110 mmHg
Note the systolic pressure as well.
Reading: 167 mmHg
